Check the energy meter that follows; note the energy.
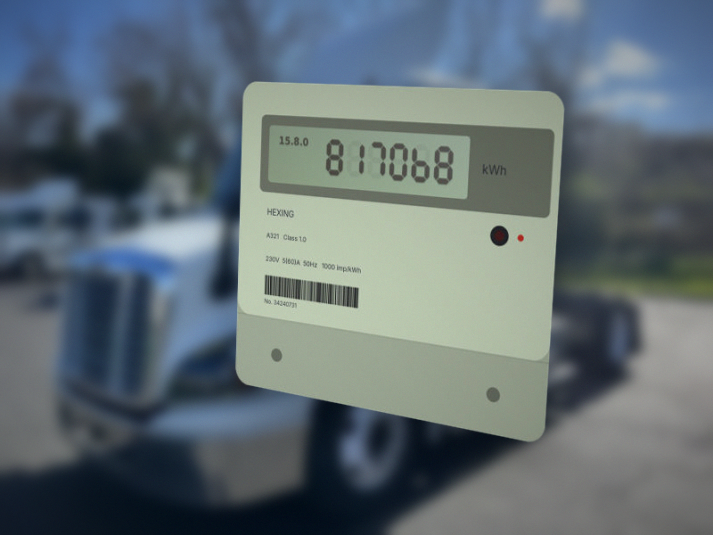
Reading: 817068 kWh
